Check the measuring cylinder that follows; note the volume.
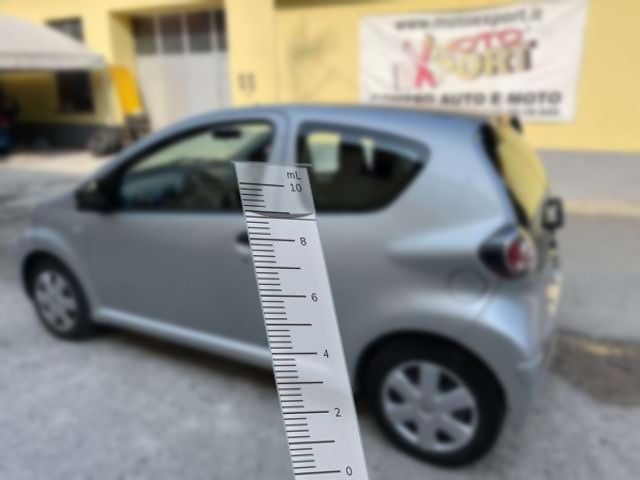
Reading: 8.8 mL
